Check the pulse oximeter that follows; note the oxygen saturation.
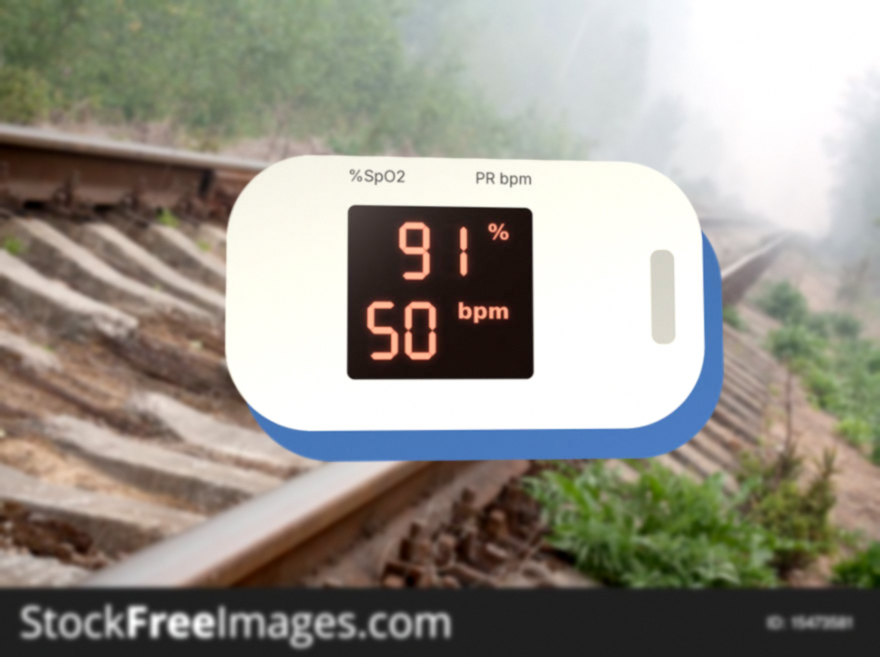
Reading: 91 %
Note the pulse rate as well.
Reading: 50 bpm
